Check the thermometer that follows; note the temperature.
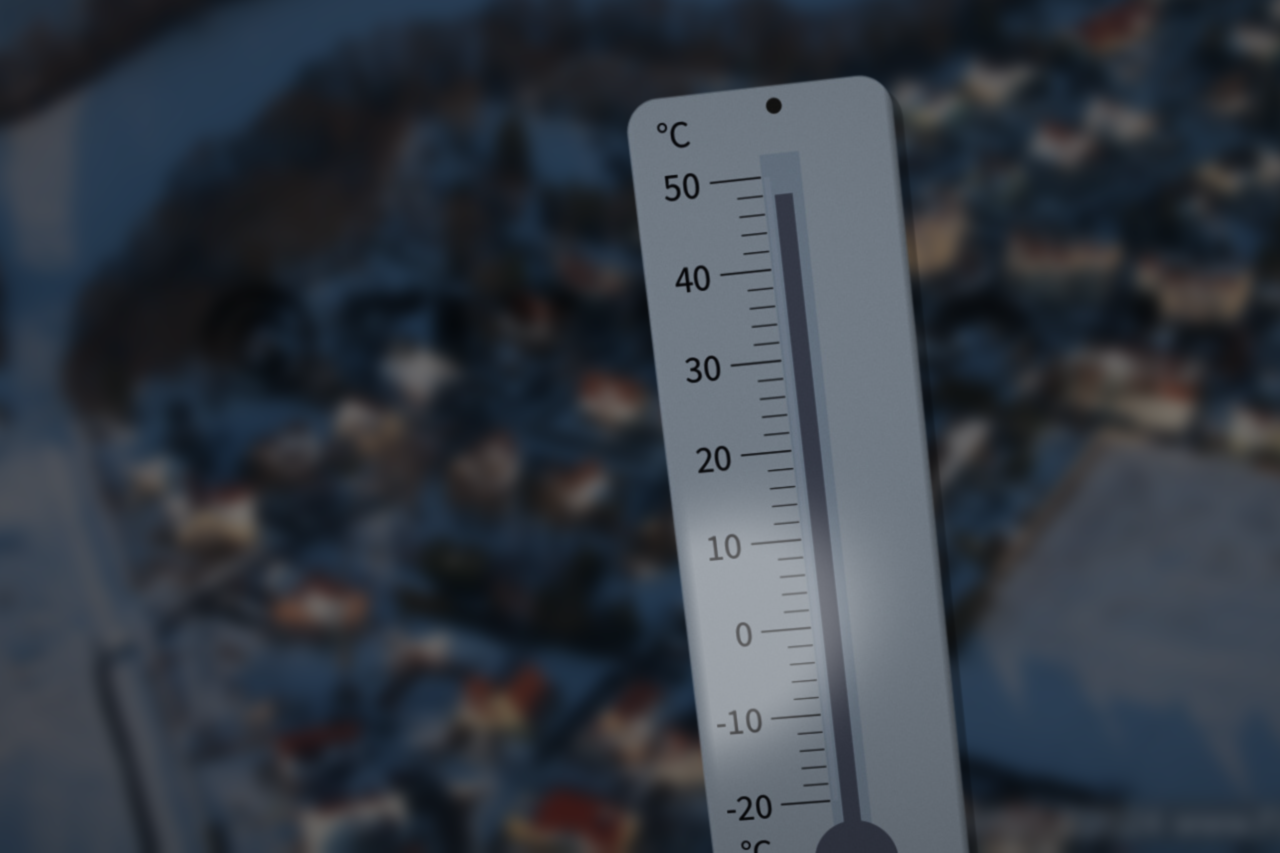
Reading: 48 °C
